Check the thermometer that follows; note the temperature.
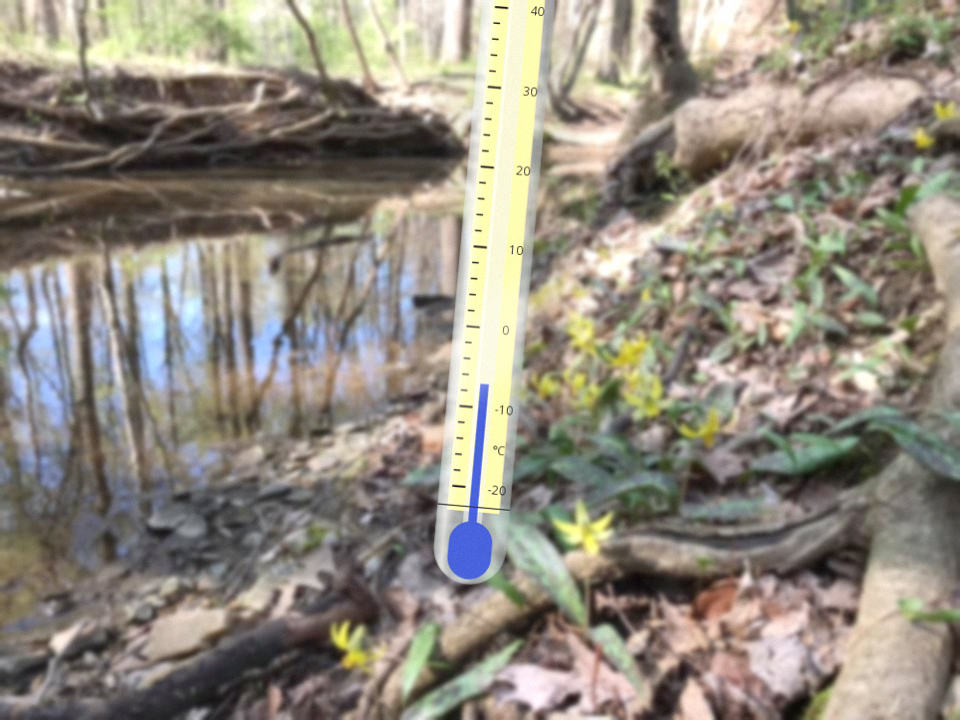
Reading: -7 °C
